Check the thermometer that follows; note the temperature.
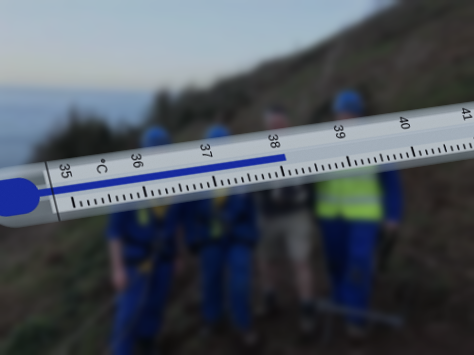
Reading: 38.1 °C
